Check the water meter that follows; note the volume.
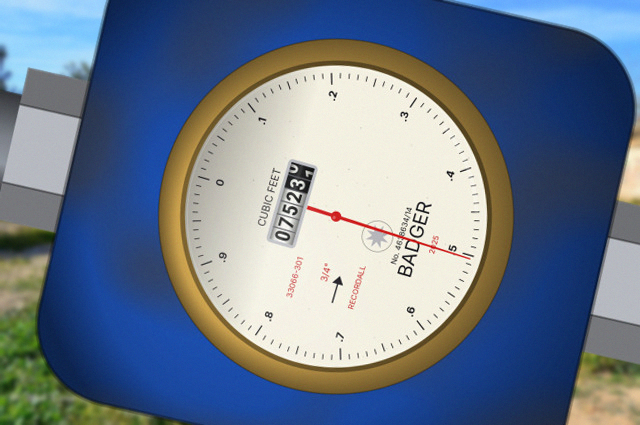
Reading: 75230.50 ft³
